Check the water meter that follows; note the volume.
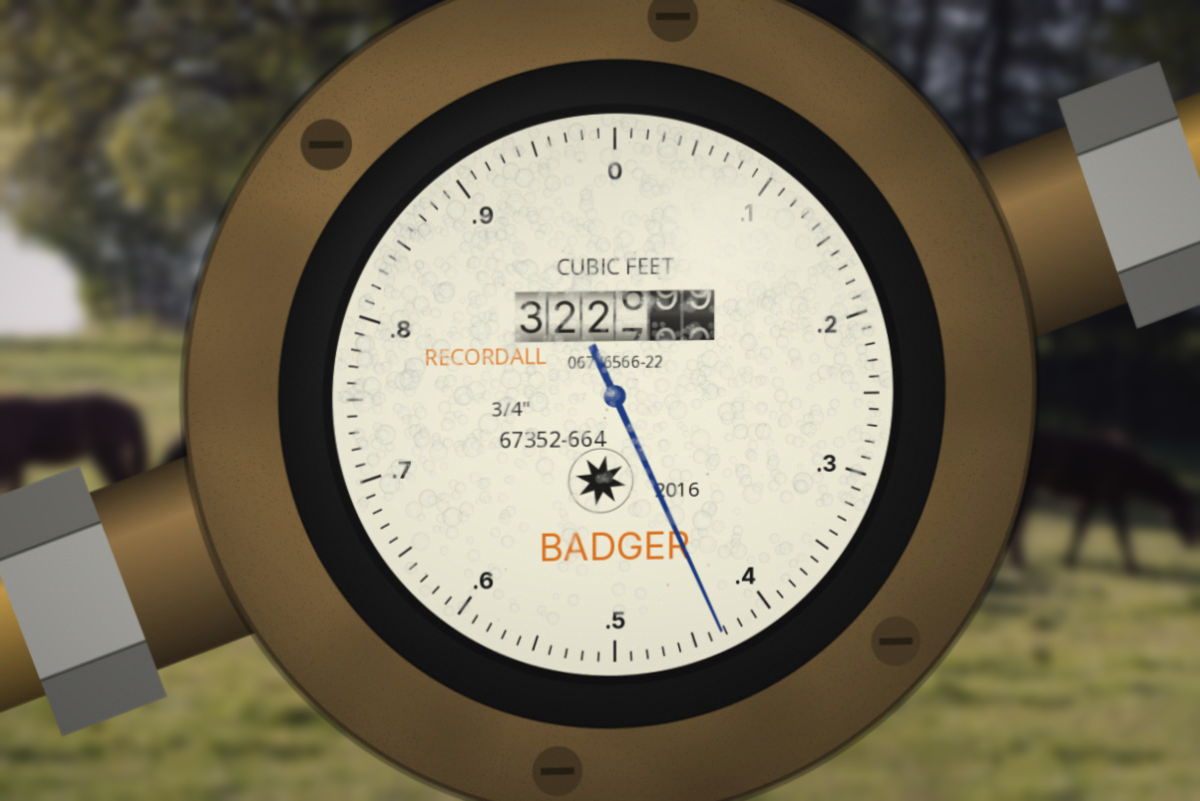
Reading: 322699.43 ft³
